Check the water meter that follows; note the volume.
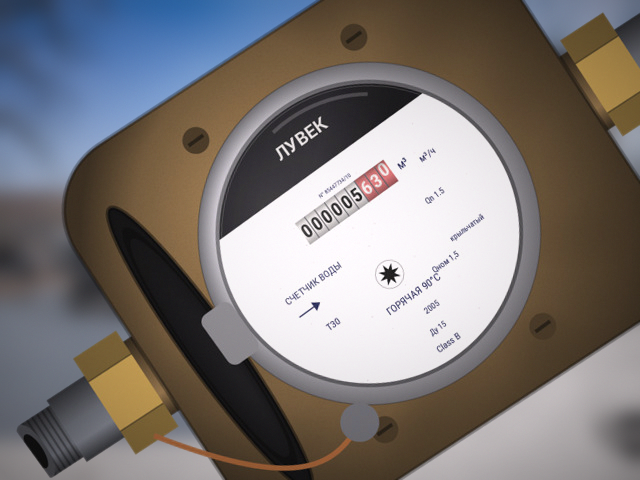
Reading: 5.630 m³
